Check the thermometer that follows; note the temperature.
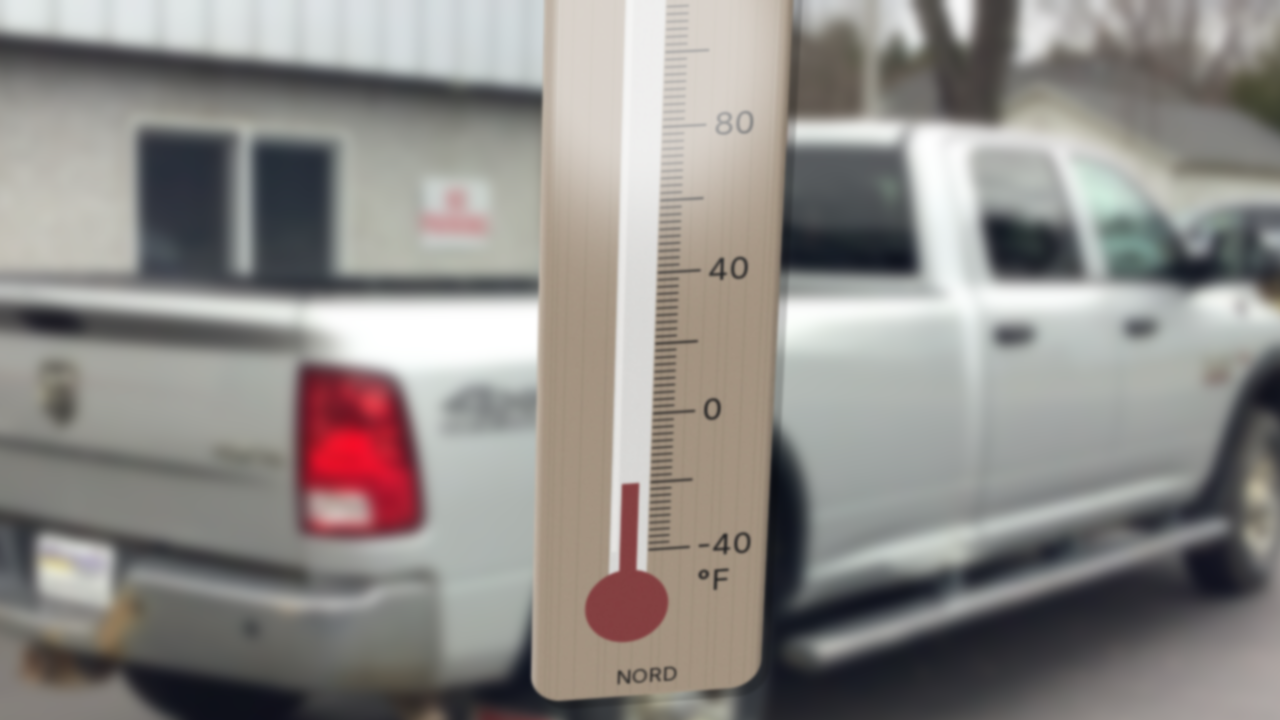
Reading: -20 °F
